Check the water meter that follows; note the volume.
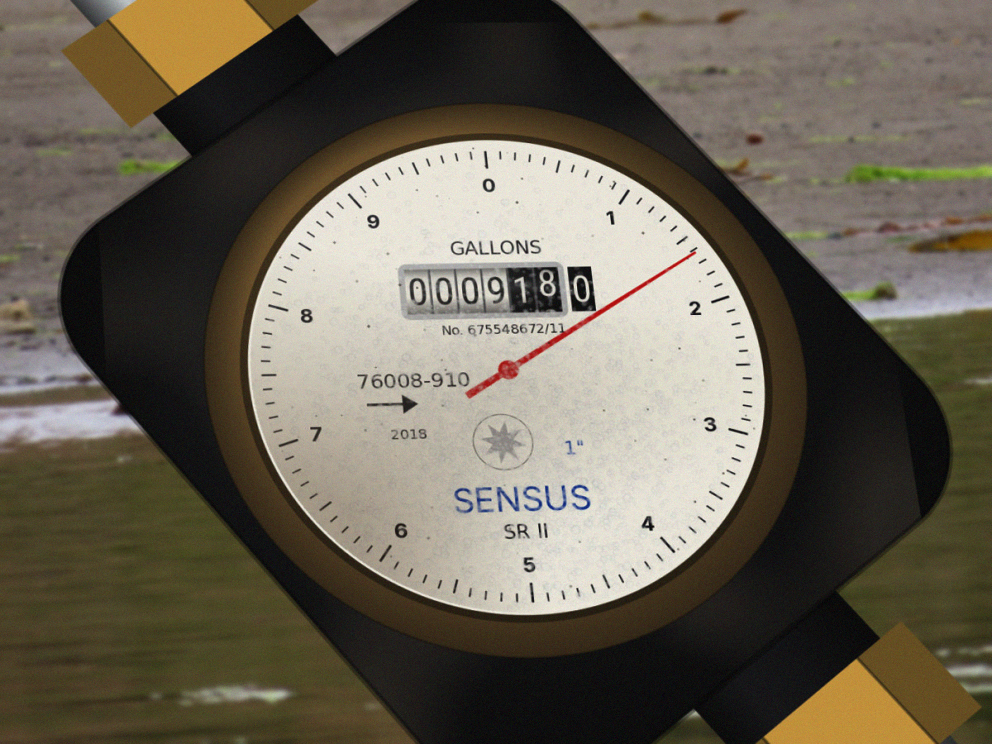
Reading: 9181.6 gal
